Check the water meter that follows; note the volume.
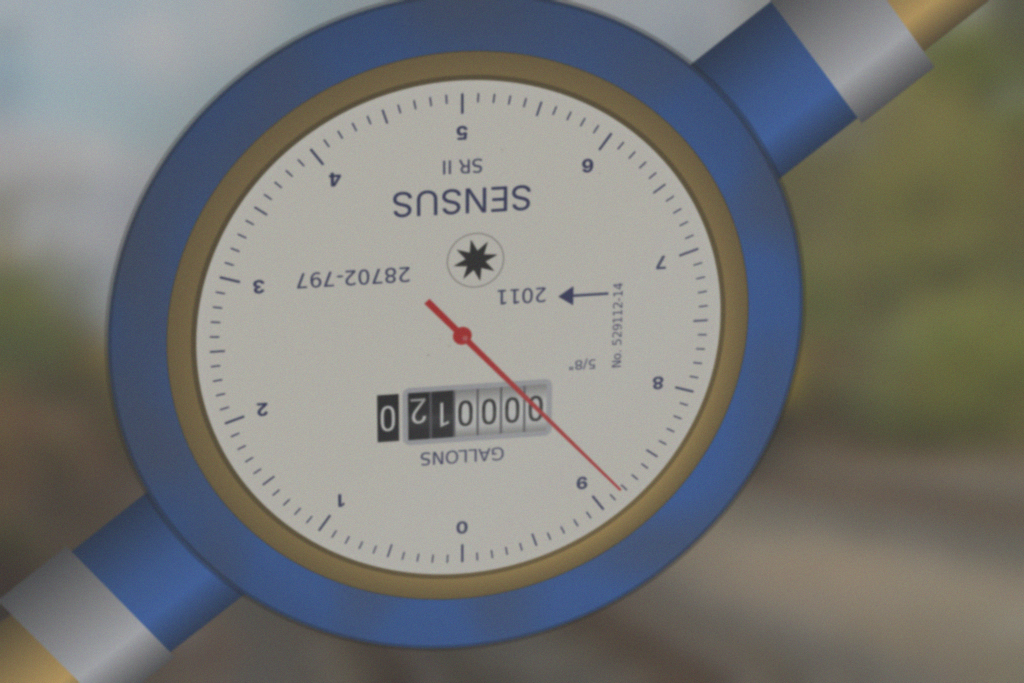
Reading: 118.8 gal
